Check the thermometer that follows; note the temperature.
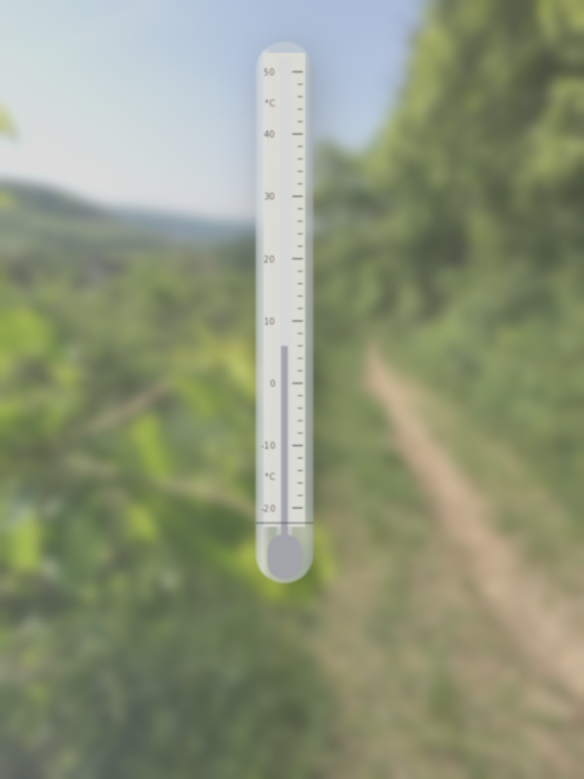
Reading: 6 °C
